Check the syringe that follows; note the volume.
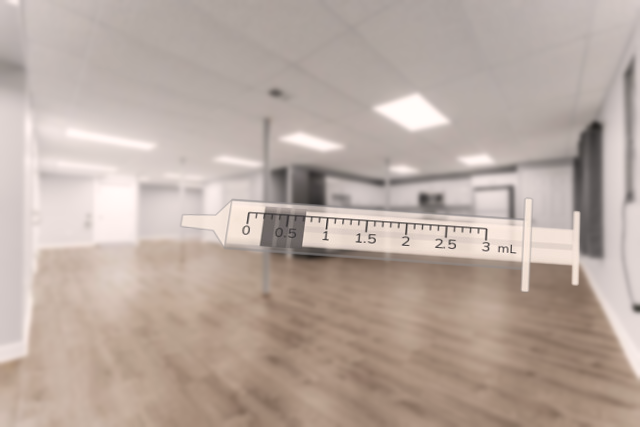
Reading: 0.2 mL
